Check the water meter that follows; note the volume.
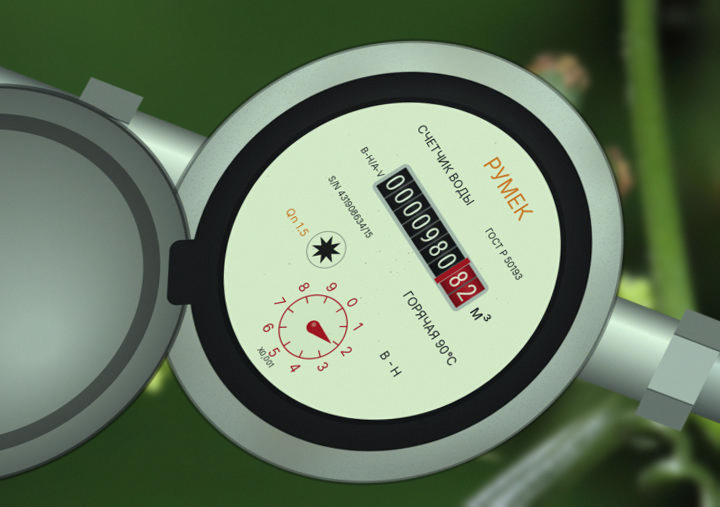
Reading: 980.822 m³
